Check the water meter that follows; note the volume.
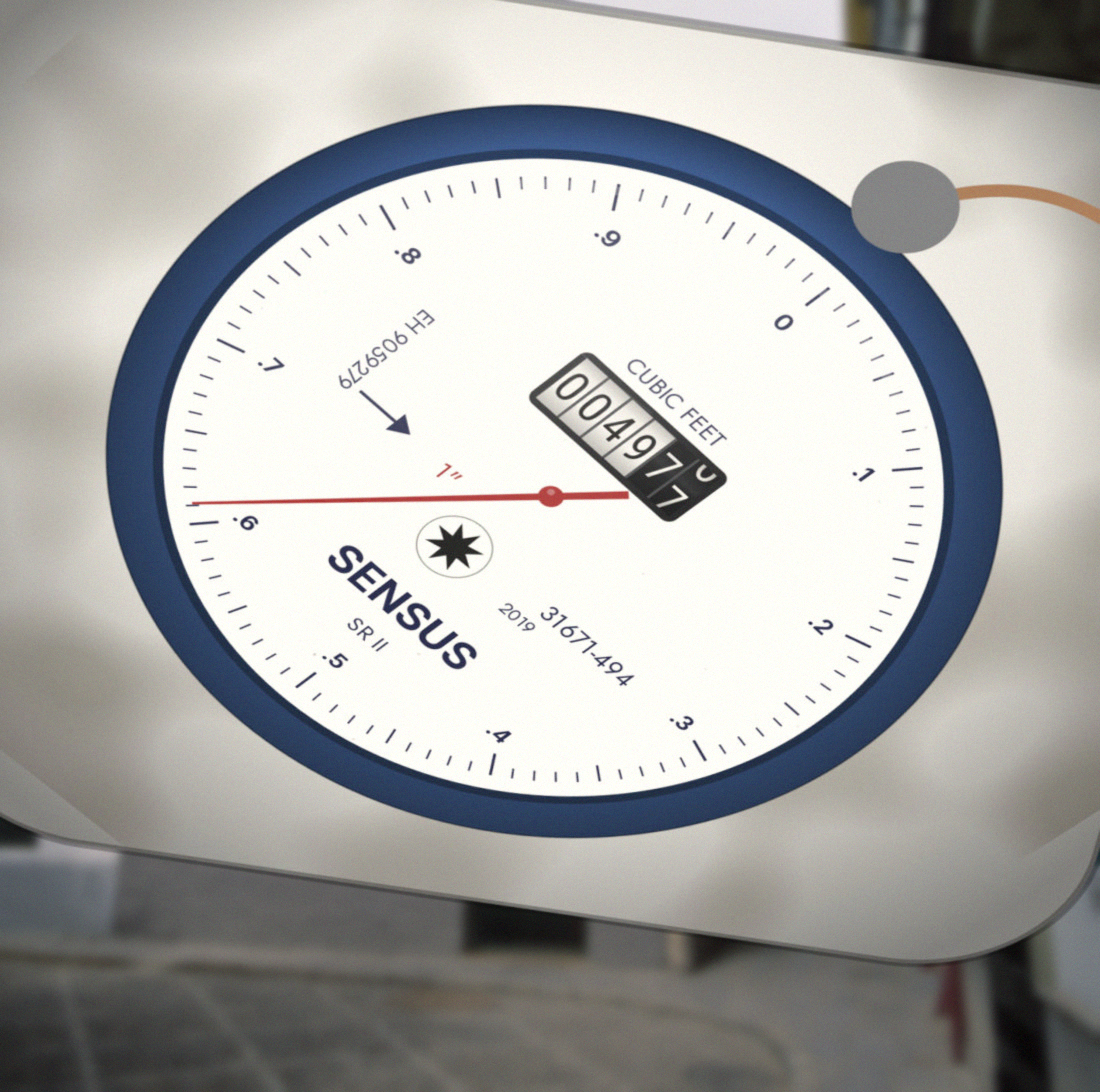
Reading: 4976.61 ft³
